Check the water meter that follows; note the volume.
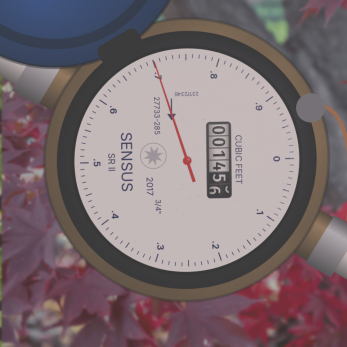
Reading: 1455.70 ft³
